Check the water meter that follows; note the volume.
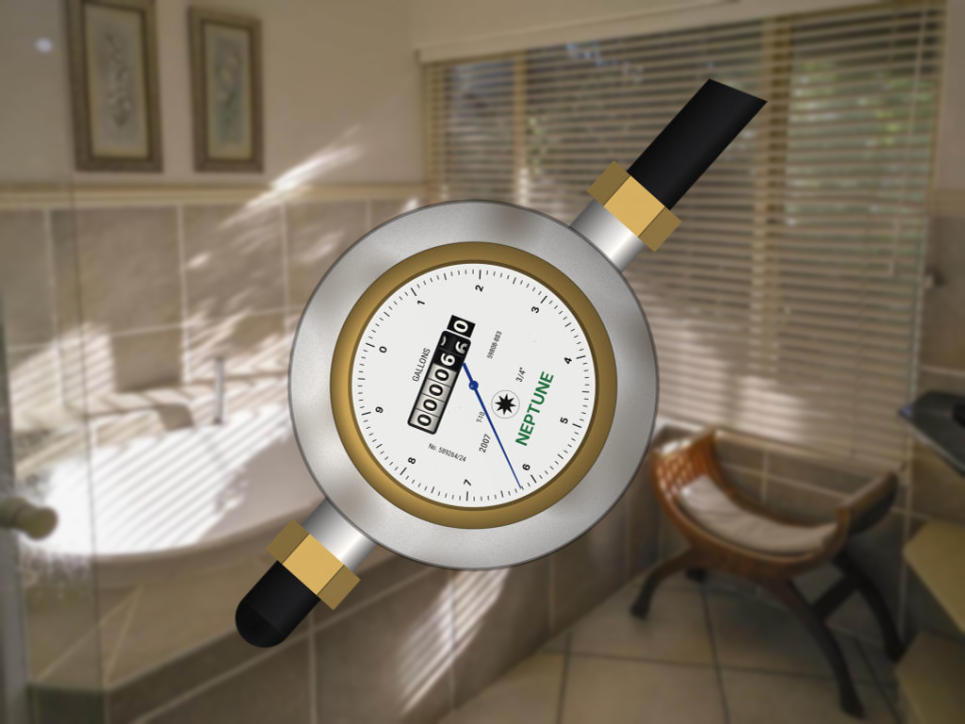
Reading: 656.2 gal
